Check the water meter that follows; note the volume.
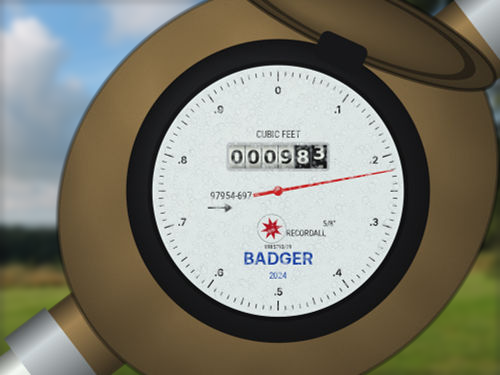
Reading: 983.22 ft³
